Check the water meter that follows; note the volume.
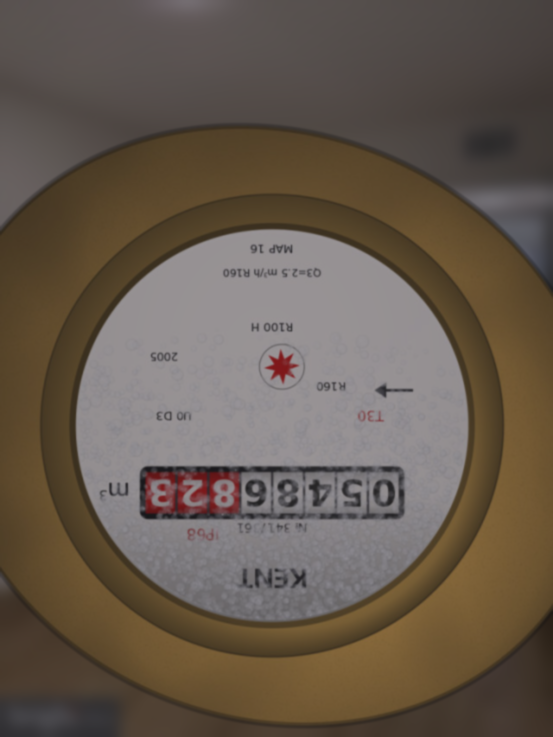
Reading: 5486.823 m³
